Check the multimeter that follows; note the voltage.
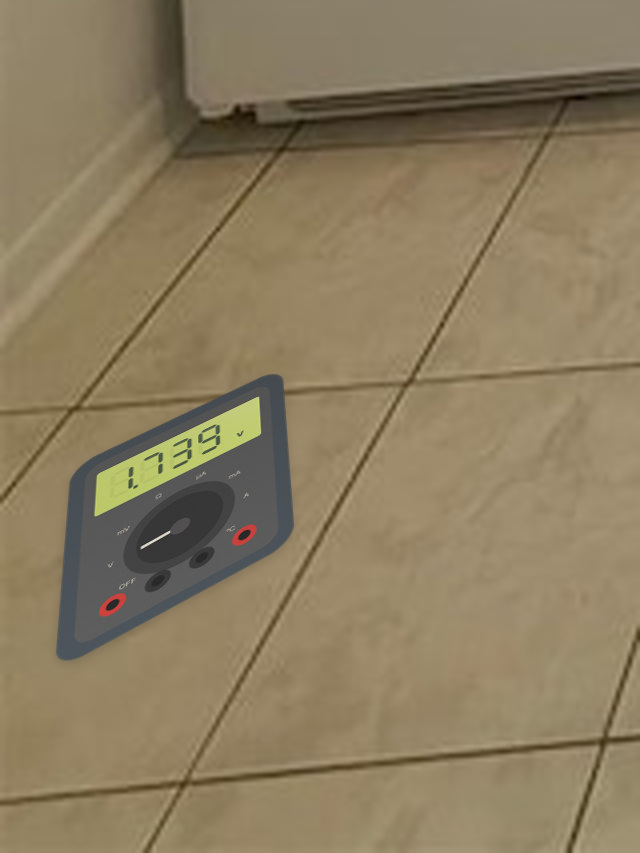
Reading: 1.739 V
